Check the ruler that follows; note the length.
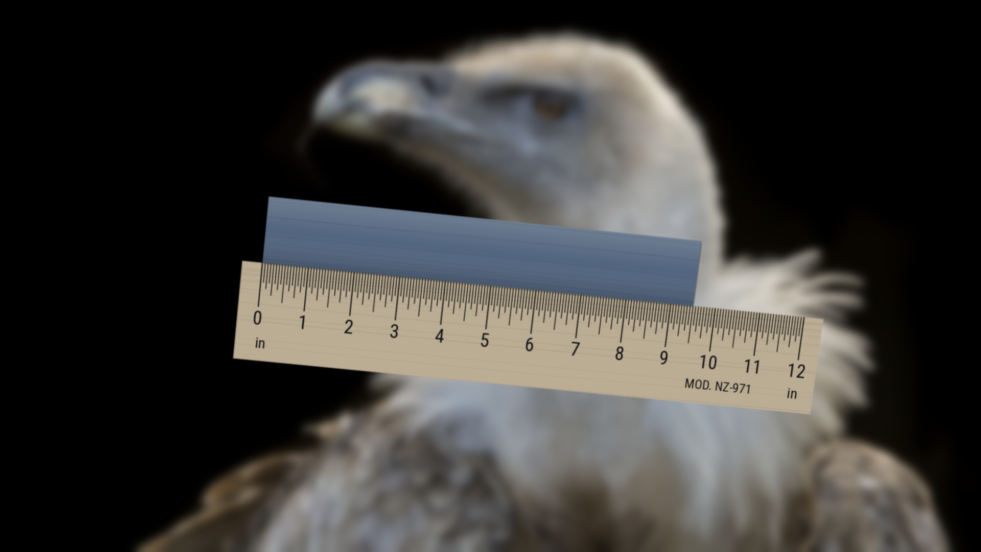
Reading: 9.5 in
